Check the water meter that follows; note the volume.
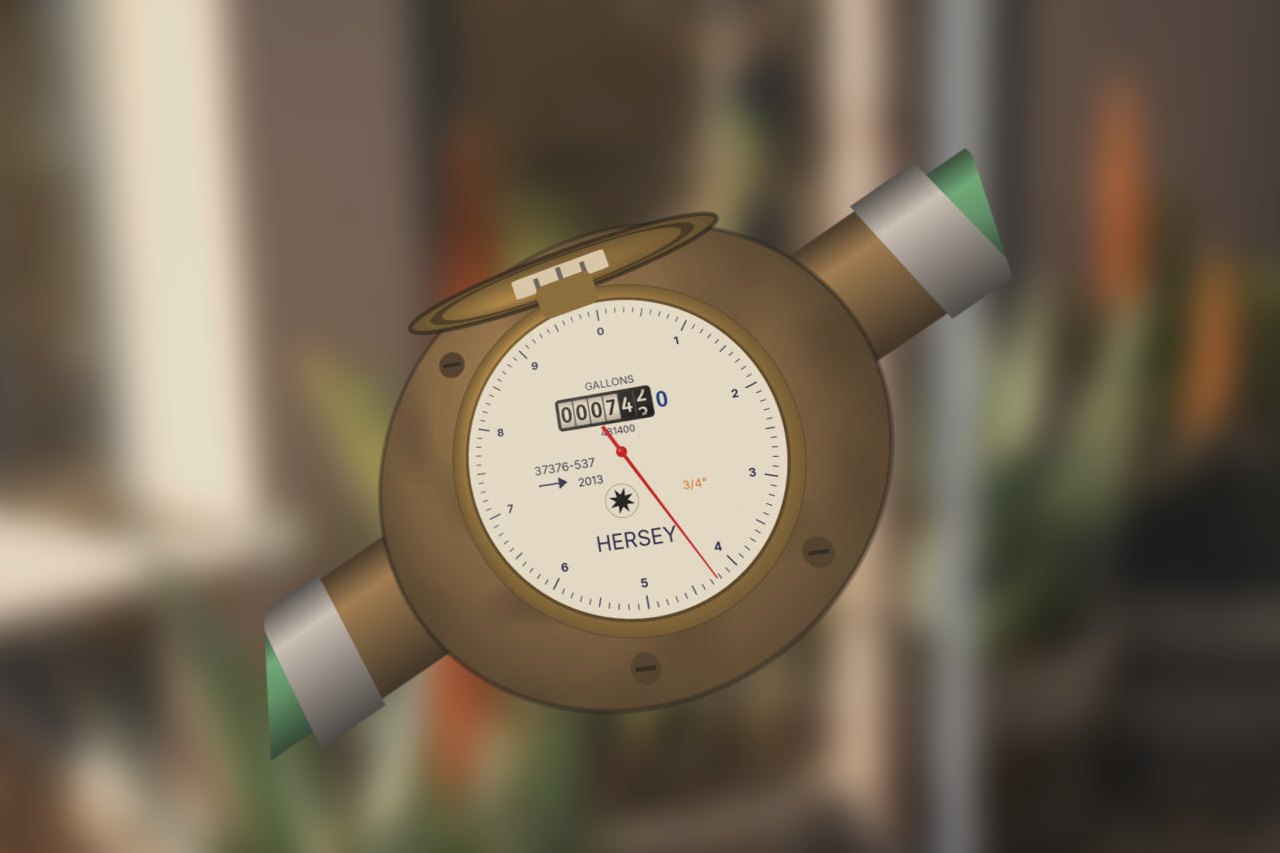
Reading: 7424.2 gal
